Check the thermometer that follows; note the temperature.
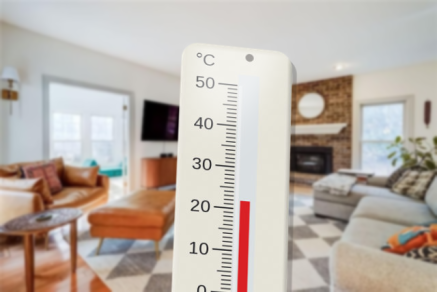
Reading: 22 °C
